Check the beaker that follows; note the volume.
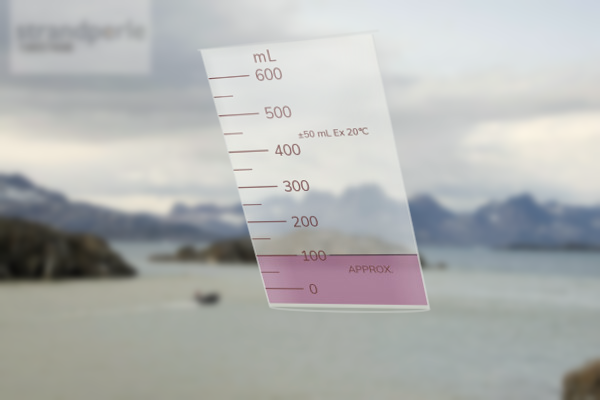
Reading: 100 mL
